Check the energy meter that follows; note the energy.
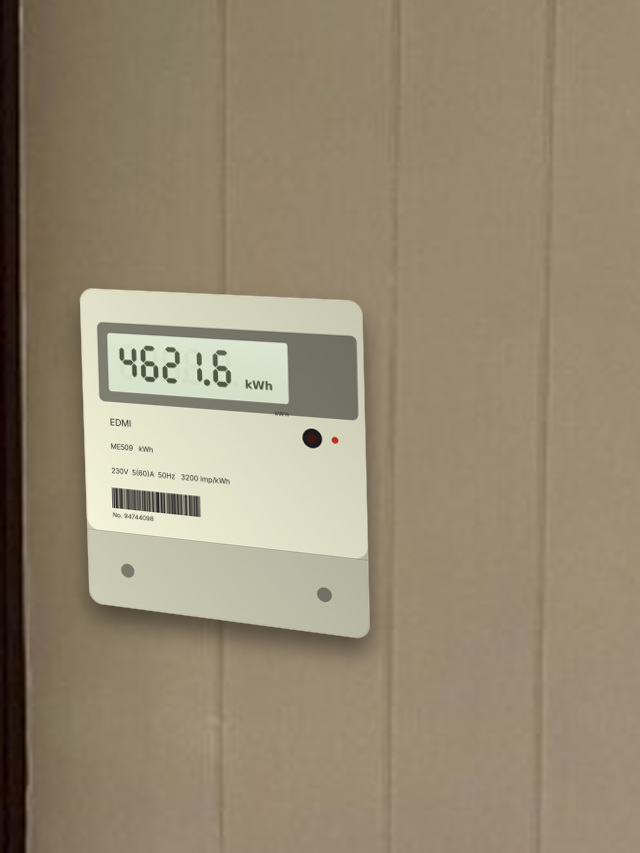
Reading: 4621.6 kWh
